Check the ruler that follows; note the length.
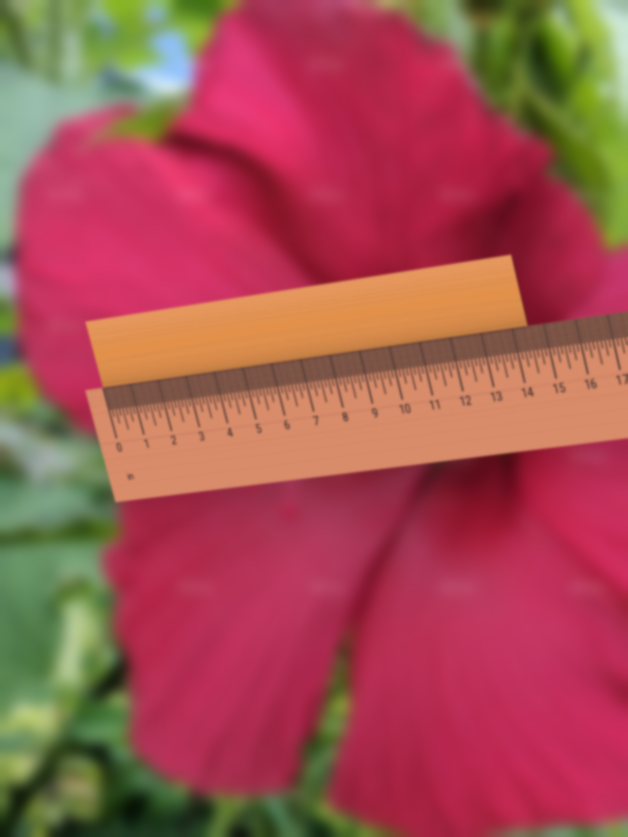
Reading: 14.5 in
